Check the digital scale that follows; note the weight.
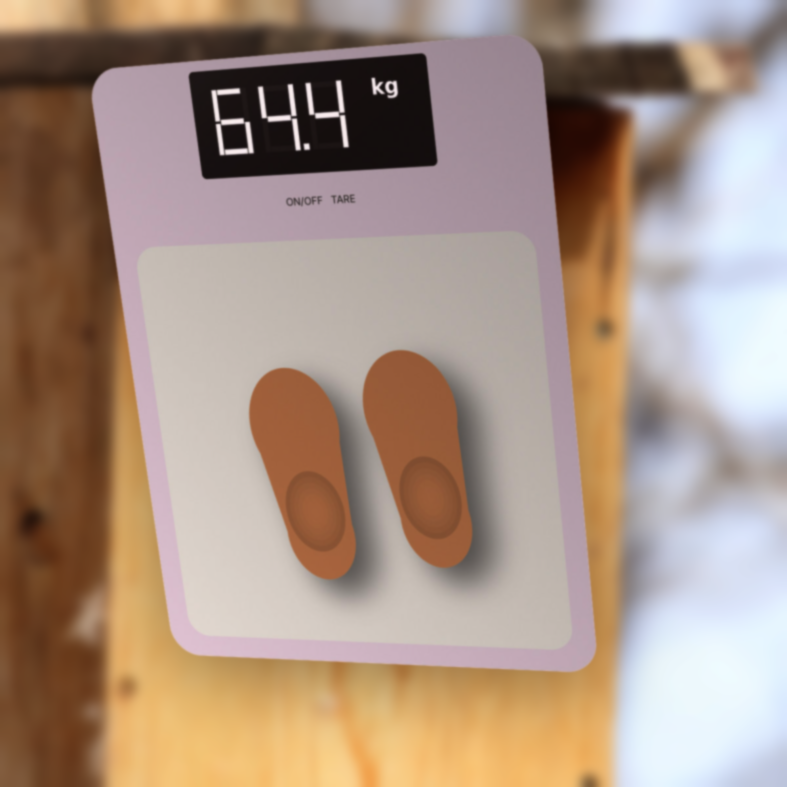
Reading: 64.4 kg
